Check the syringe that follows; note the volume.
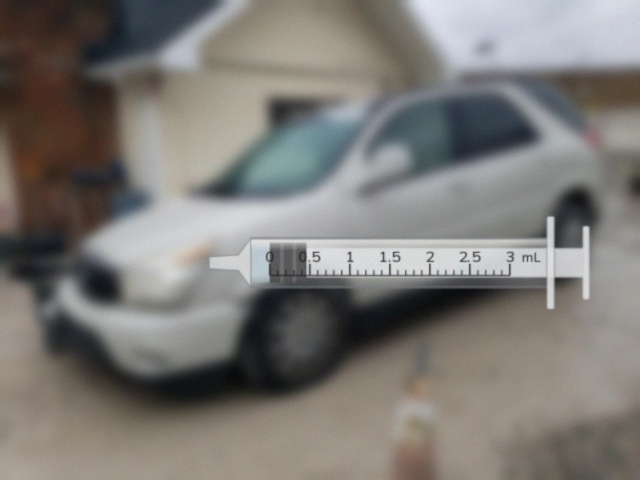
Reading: 0 mL
